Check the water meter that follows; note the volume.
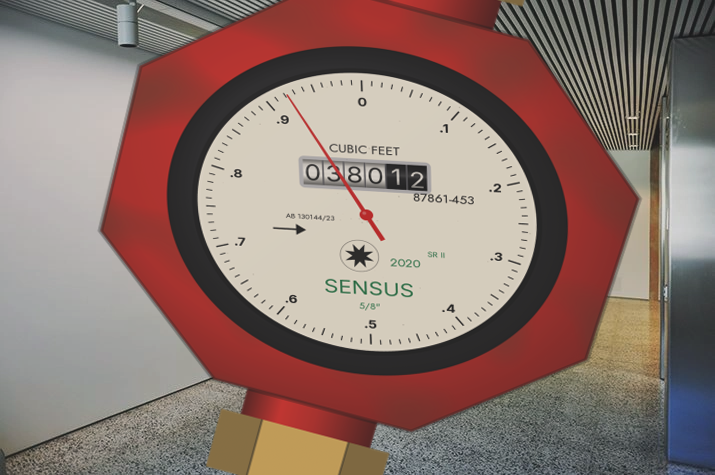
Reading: 38011.92 ft³
